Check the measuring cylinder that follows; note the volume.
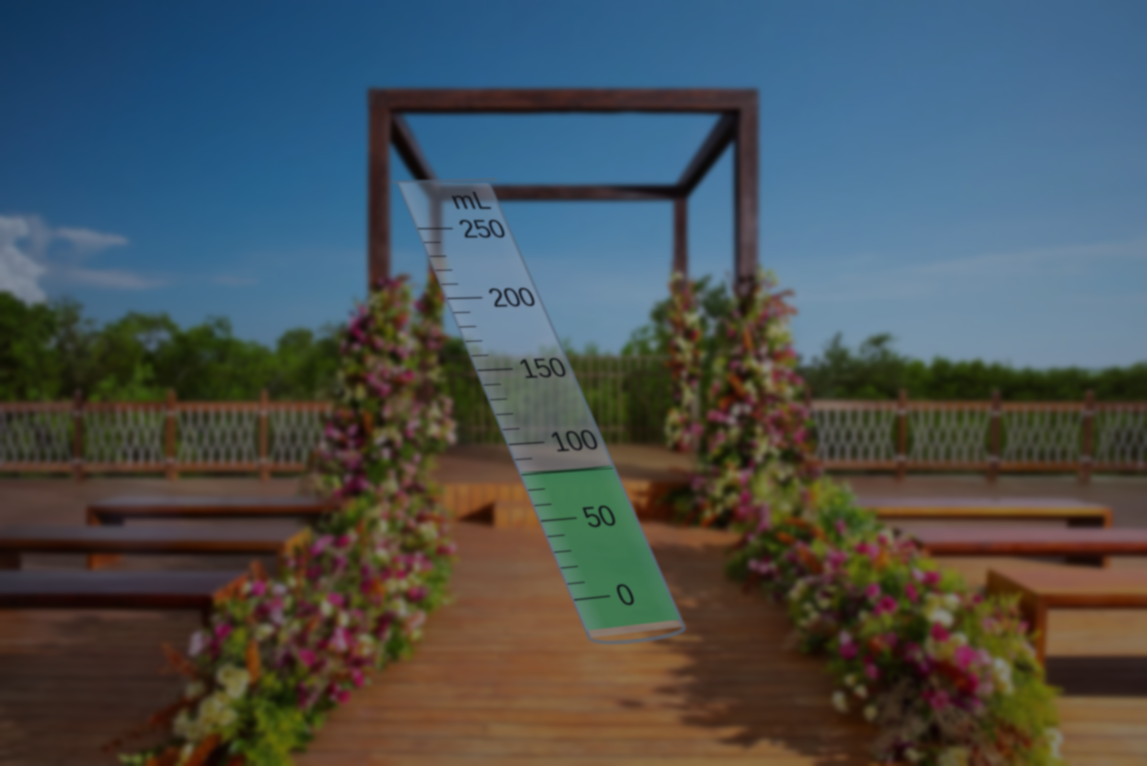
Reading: 80 mL
